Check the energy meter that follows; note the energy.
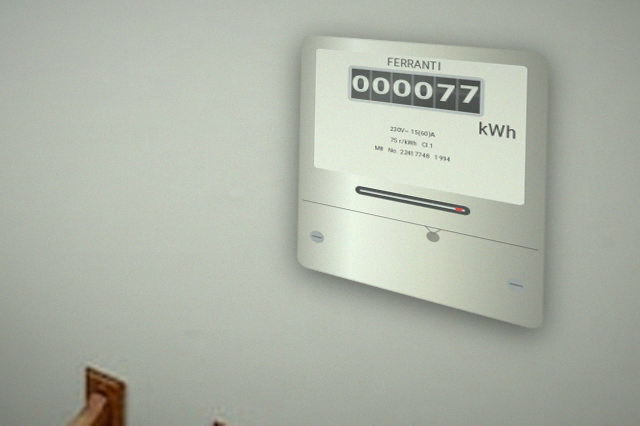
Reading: 77 kWh
